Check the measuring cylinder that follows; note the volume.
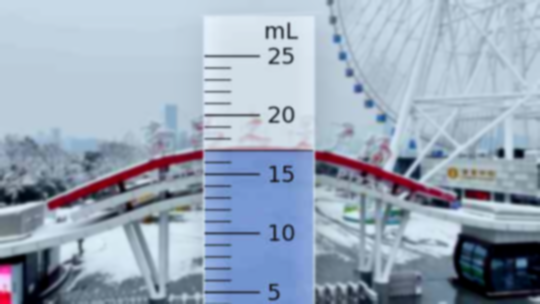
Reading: 17 mL
